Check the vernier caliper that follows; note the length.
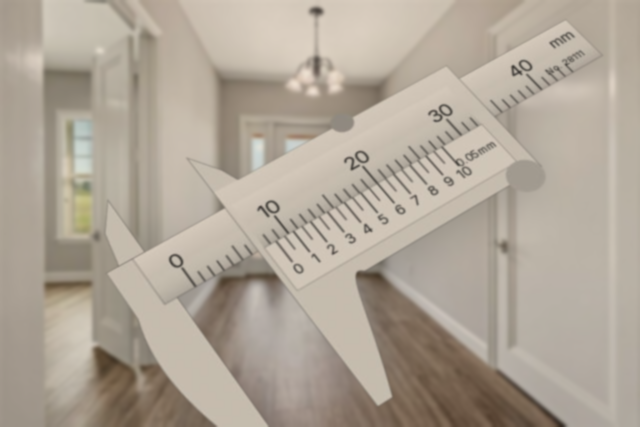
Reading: 8.6 mm
